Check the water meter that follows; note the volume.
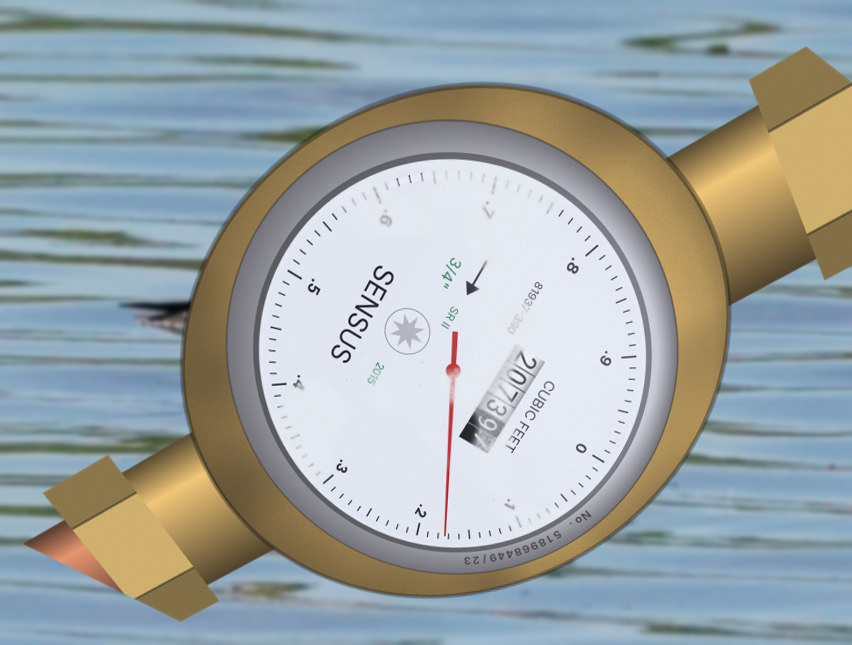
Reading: 207397.17 ft³
